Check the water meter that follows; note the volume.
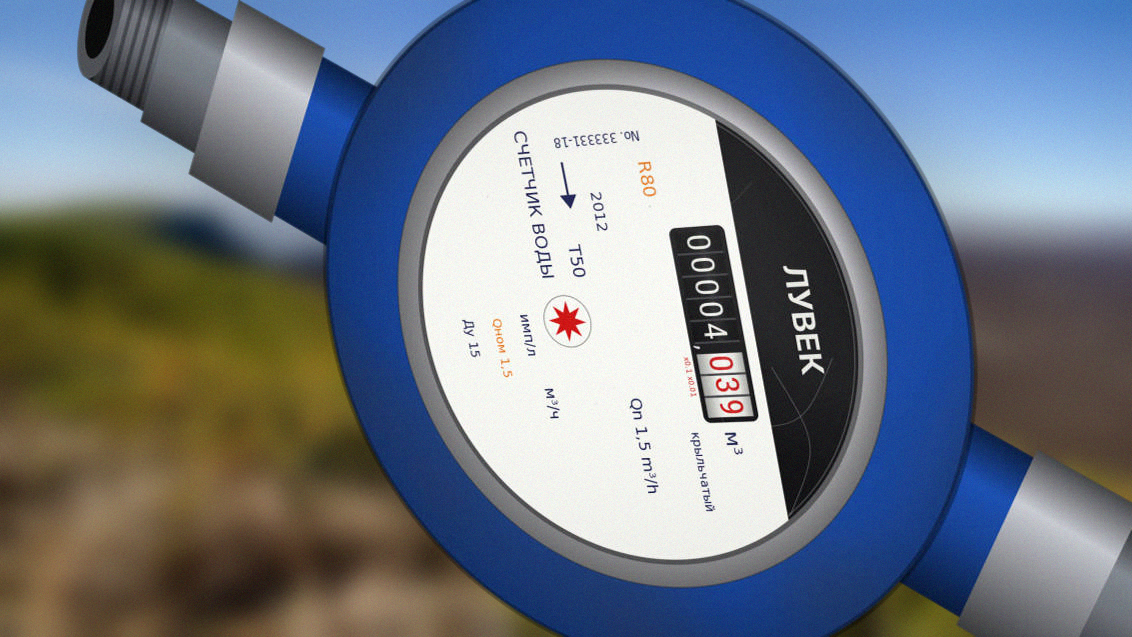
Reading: 4.039 m³
